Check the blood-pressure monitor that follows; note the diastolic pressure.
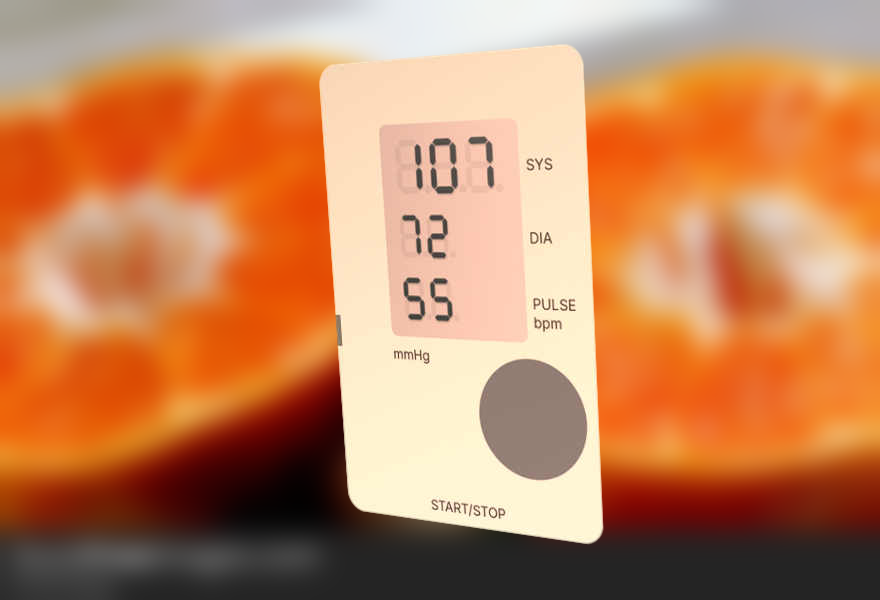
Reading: 72 mmHg
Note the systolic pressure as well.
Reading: 107 mmHg
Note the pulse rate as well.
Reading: 55 bpm
